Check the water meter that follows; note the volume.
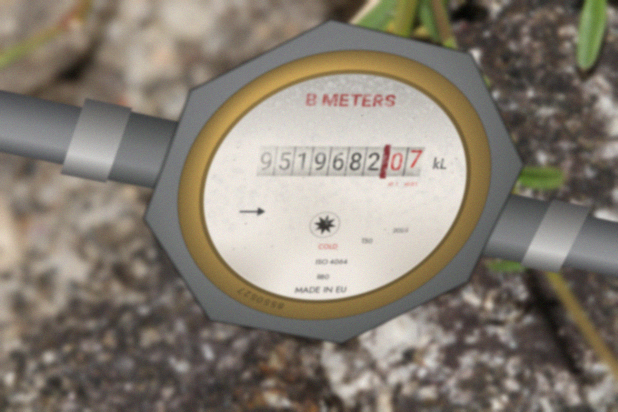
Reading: 9519682.07 kL
